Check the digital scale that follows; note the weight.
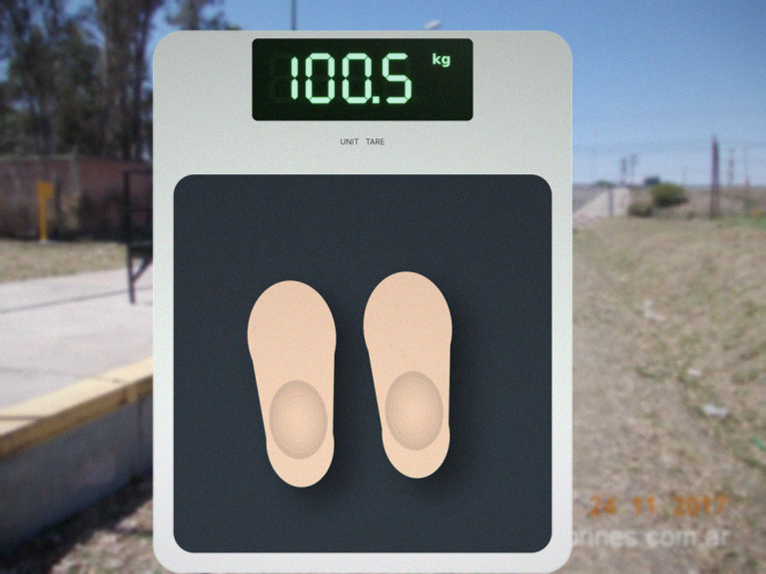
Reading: 100.5 kg
